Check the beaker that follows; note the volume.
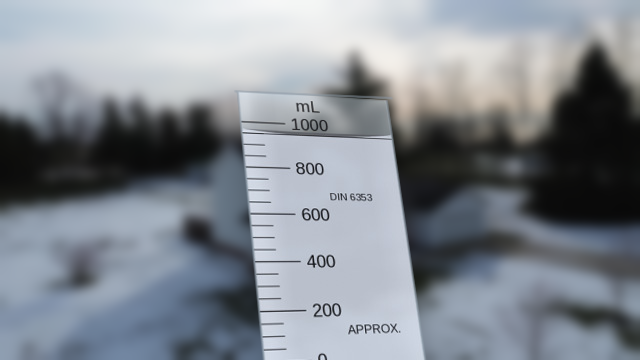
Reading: 950 mL
